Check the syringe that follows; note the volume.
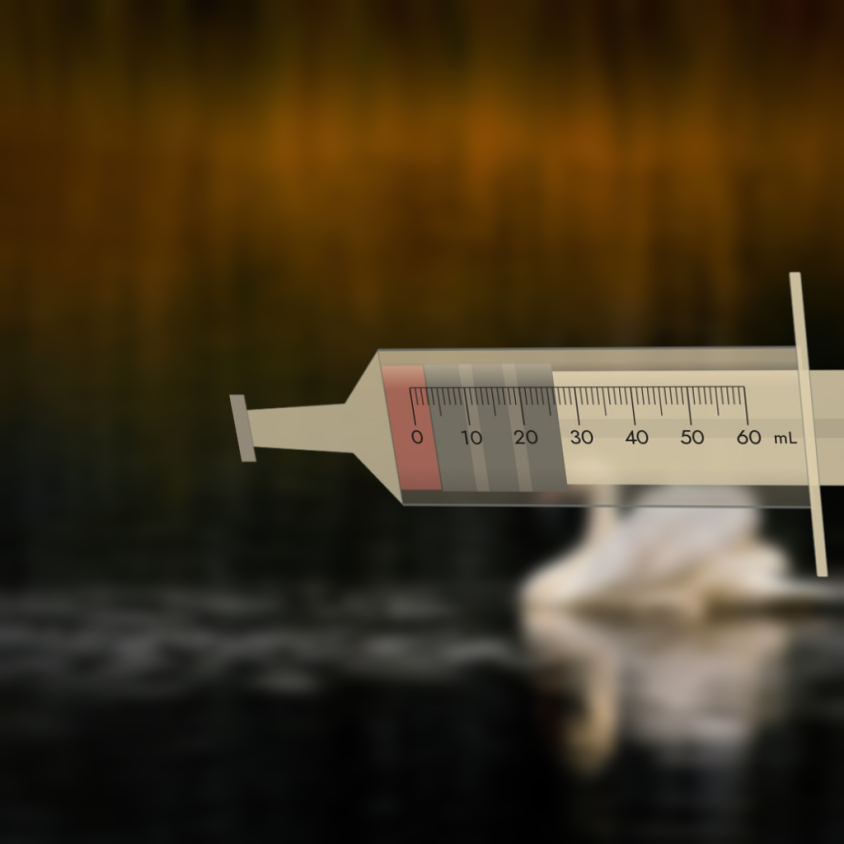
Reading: 3 mL
